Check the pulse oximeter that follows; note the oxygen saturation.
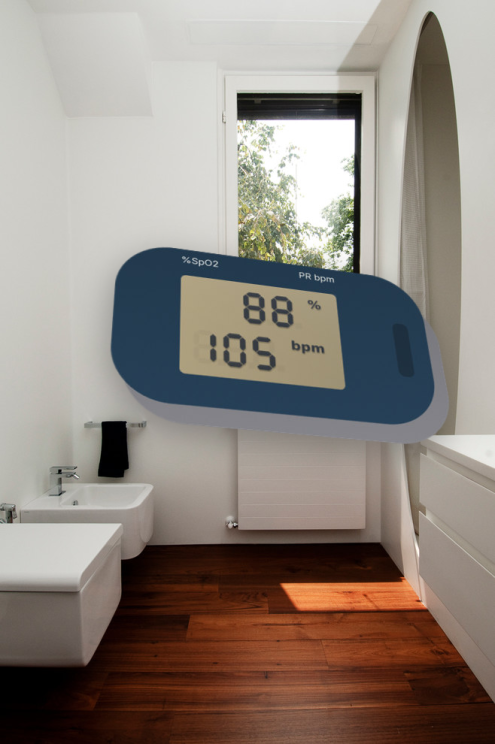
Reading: 88 %
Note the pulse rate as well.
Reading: 105 bpm
